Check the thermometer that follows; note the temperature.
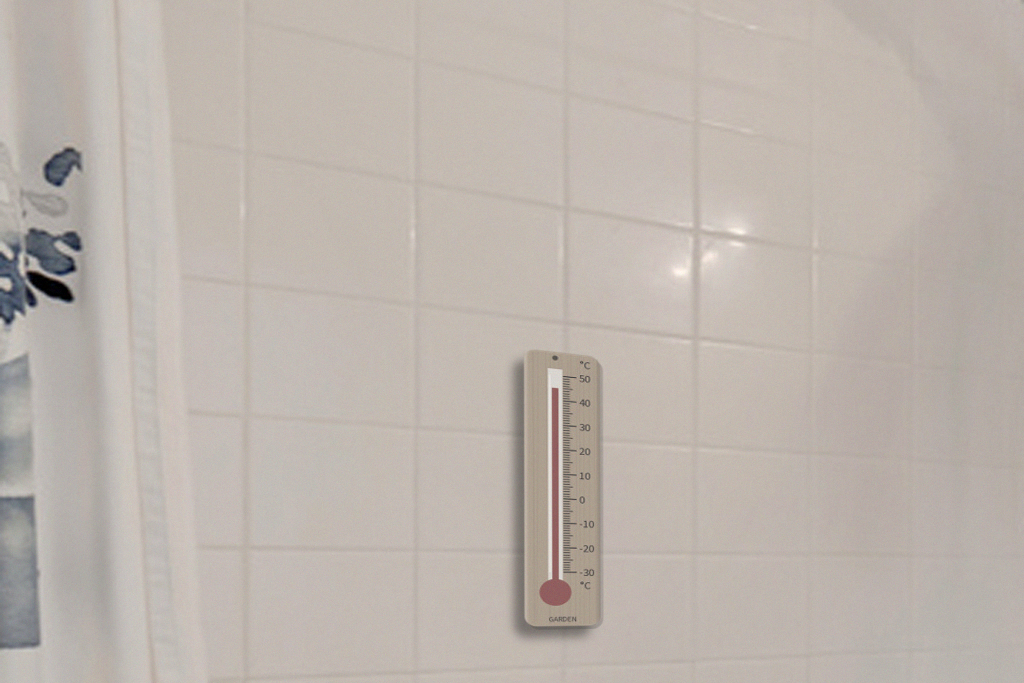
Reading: 45 °C
